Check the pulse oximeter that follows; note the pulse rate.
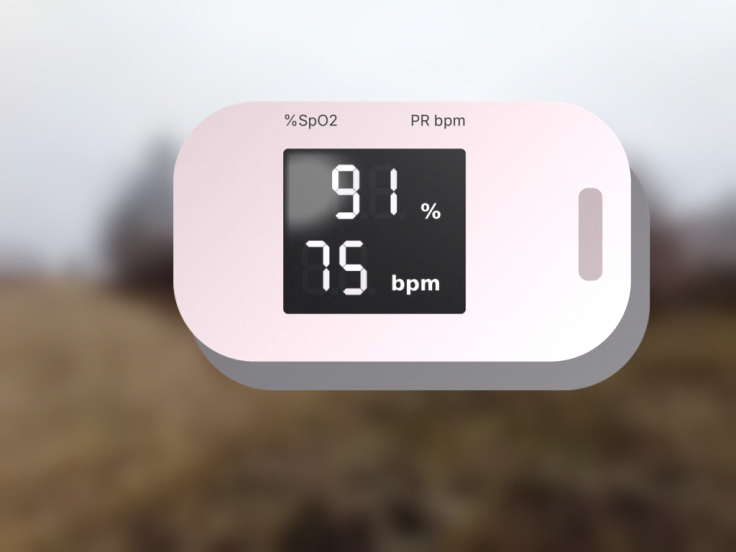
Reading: 75 bpm
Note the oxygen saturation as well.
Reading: 91 %
